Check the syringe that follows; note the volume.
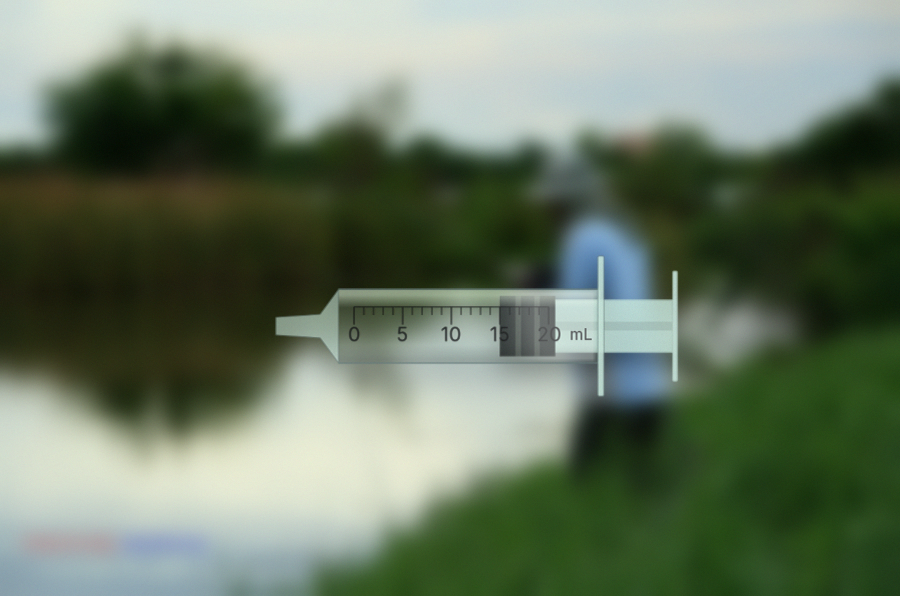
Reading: 15 mL
